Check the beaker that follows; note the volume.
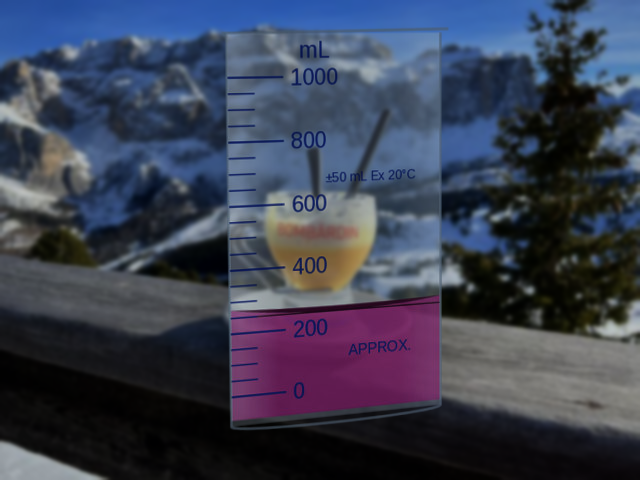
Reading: 250 mL
